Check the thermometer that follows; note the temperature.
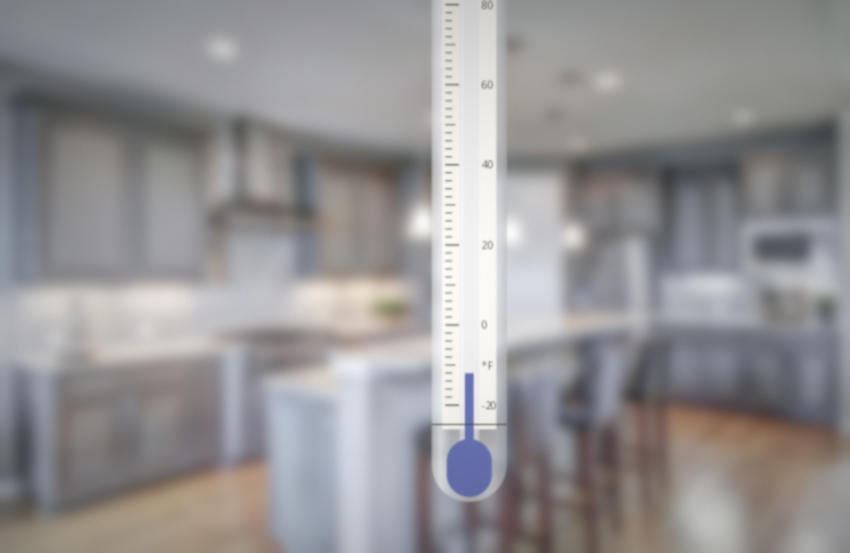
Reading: -12 °F
